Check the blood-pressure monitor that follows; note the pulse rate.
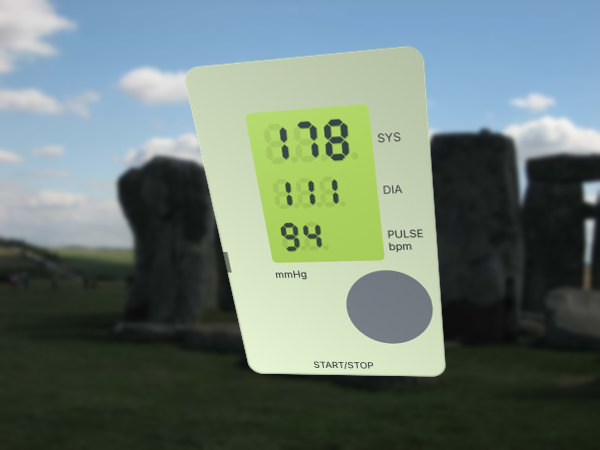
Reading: 94 bpm
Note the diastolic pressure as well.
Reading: 111 mmHg
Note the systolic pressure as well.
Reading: 178 mmHg
